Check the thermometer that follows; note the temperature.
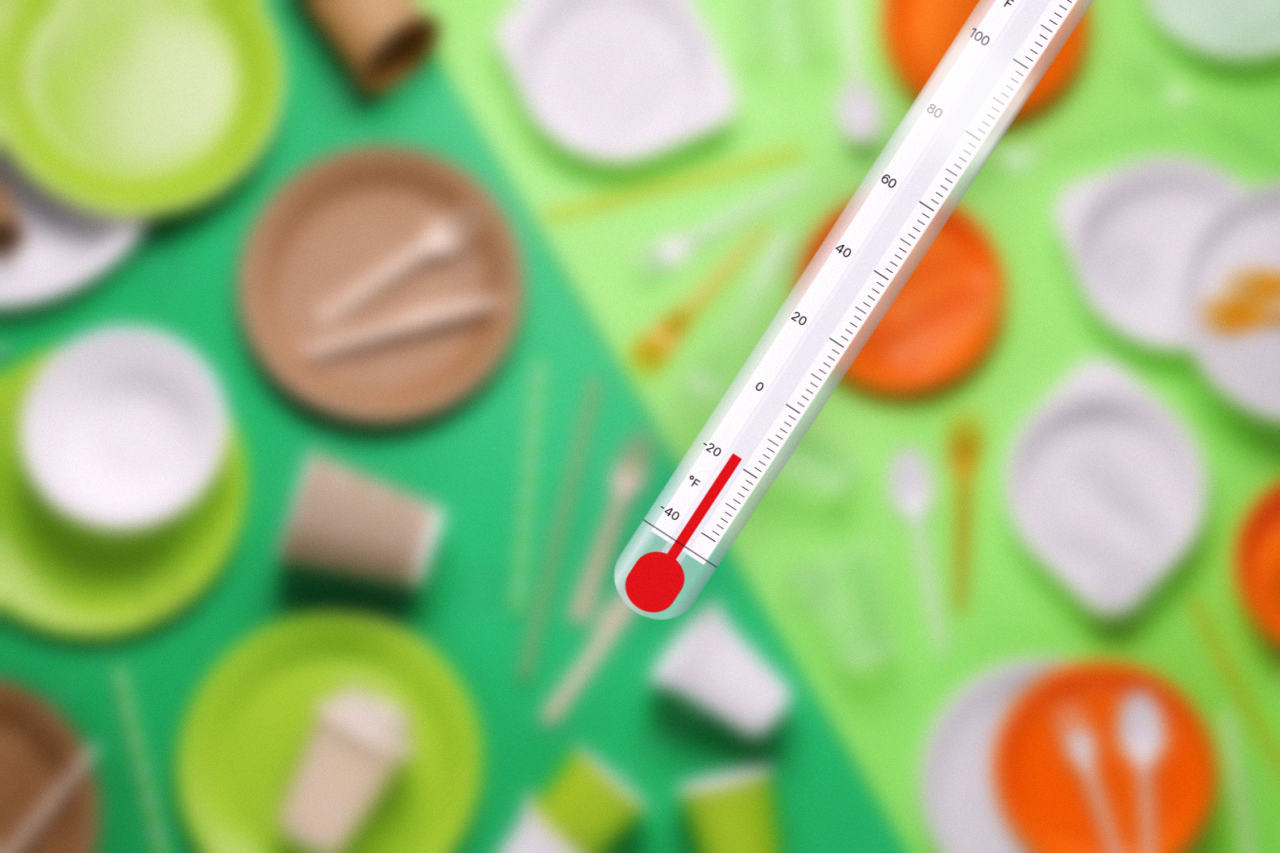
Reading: -18 °F
